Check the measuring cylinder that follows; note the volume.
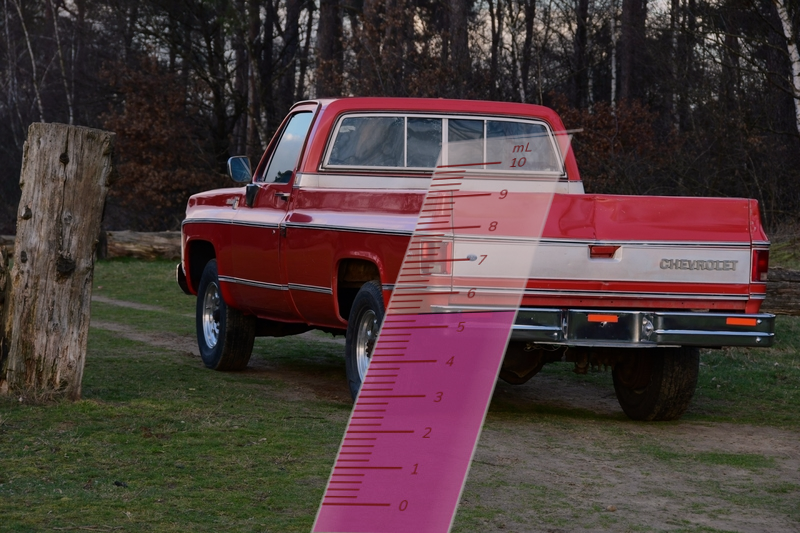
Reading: 5.4 mL
